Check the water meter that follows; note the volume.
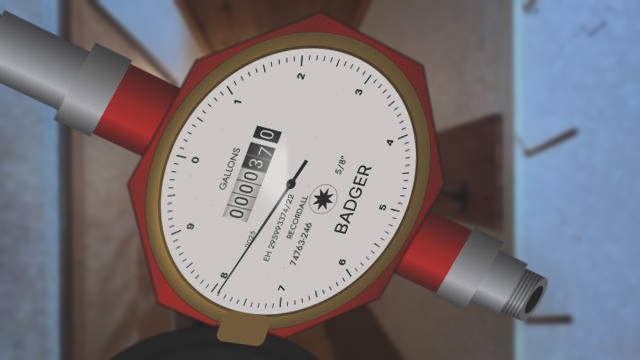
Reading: 367.9 gal
